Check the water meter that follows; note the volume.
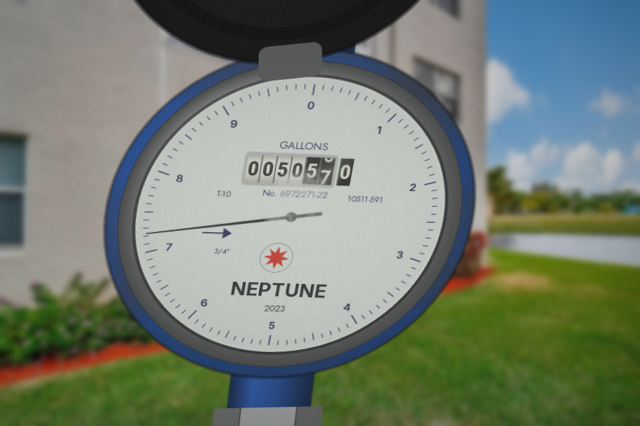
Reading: 50567.2 gal
